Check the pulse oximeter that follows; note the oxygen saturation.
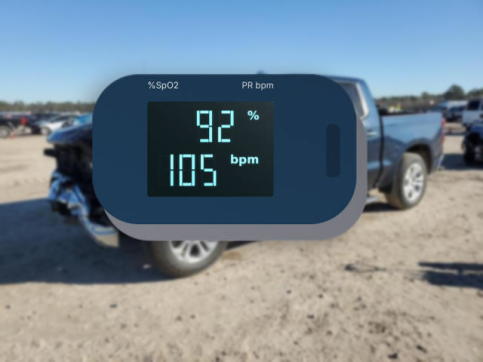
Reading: 92 %
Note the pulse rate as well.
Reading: 105 bpm
